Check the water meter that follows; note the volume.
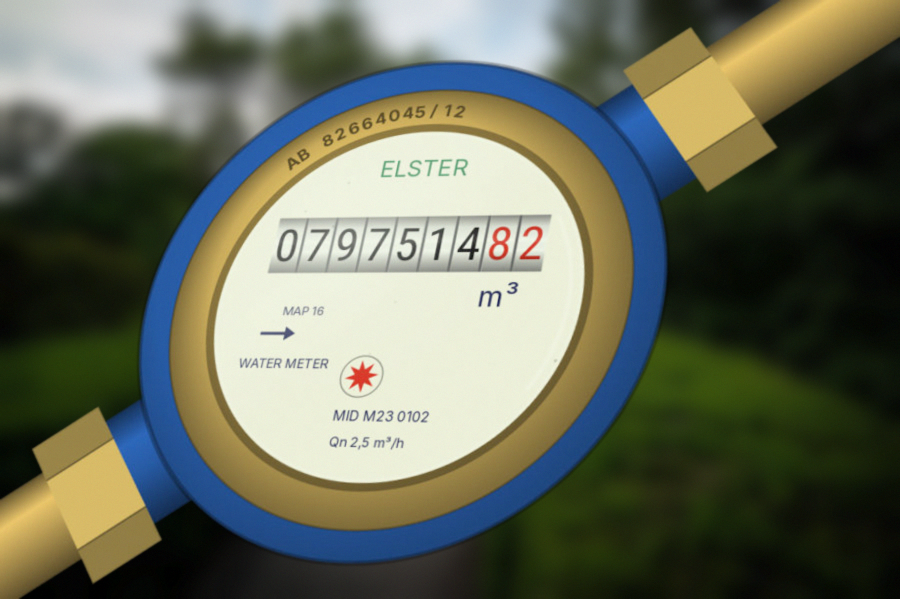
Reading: 797514.82 m³
